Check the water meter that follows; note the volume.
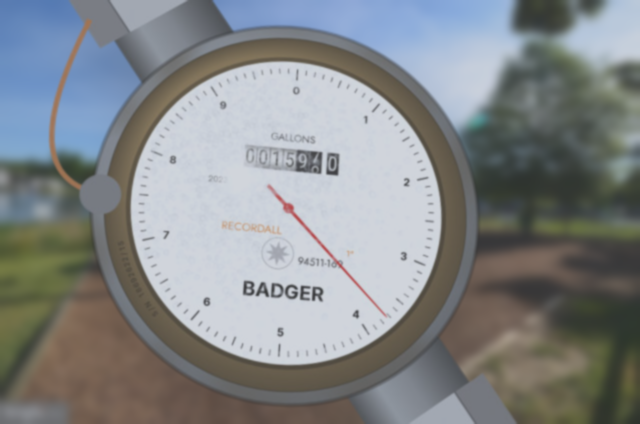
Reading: 15973.7 gal
